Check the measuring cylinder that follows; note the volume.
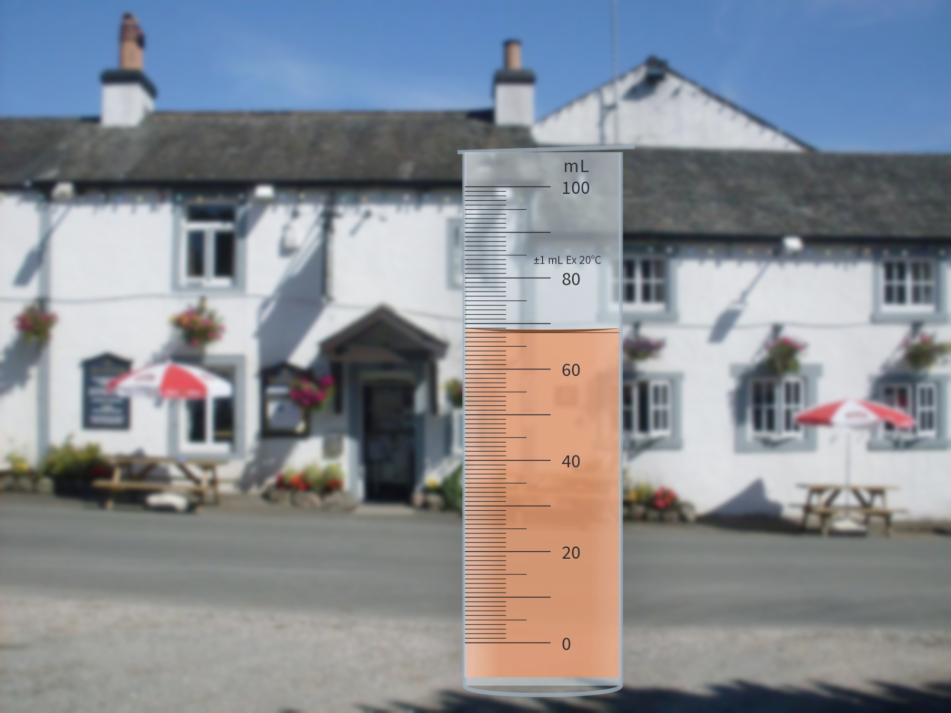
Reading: 68 mL
